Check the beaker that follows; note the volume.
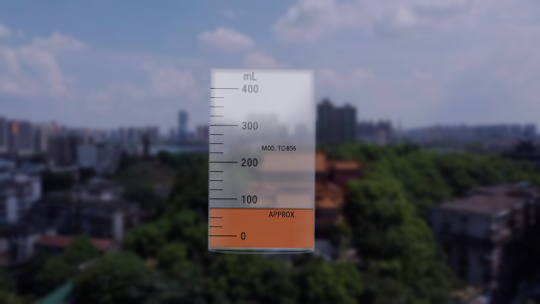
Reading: 75 mL
